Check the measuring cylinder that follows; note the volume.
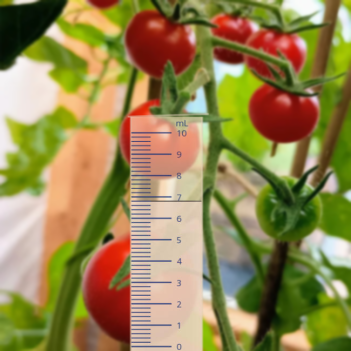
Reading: 6.8 mL
